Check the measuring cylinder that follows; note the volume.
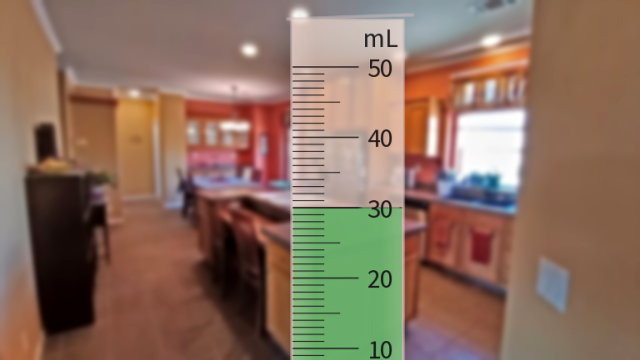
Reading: 30 mL
